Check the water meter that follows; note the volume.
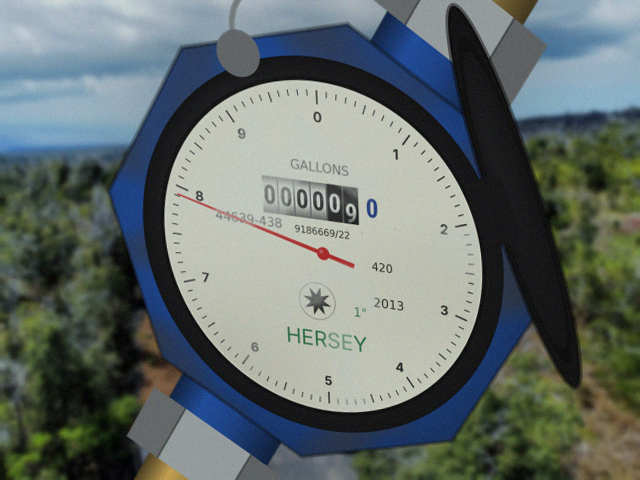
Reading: 87.9 gal
